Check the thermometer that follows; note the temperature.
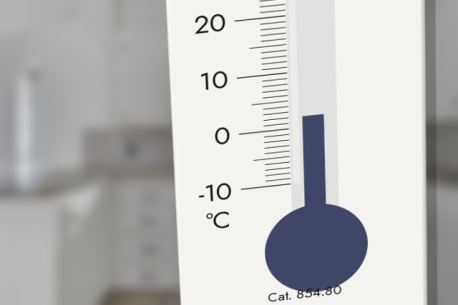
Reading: 2 °C
